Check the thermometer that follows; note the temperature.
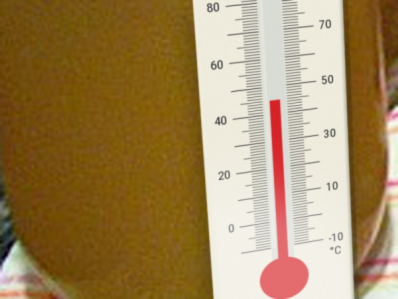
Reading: 45 °C
